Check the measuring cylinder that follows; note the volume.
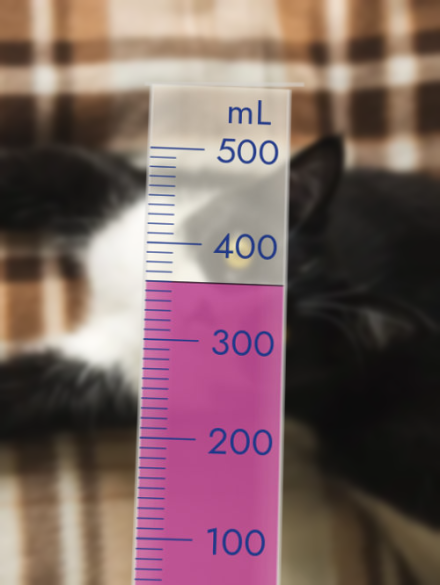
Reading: 360 mL
